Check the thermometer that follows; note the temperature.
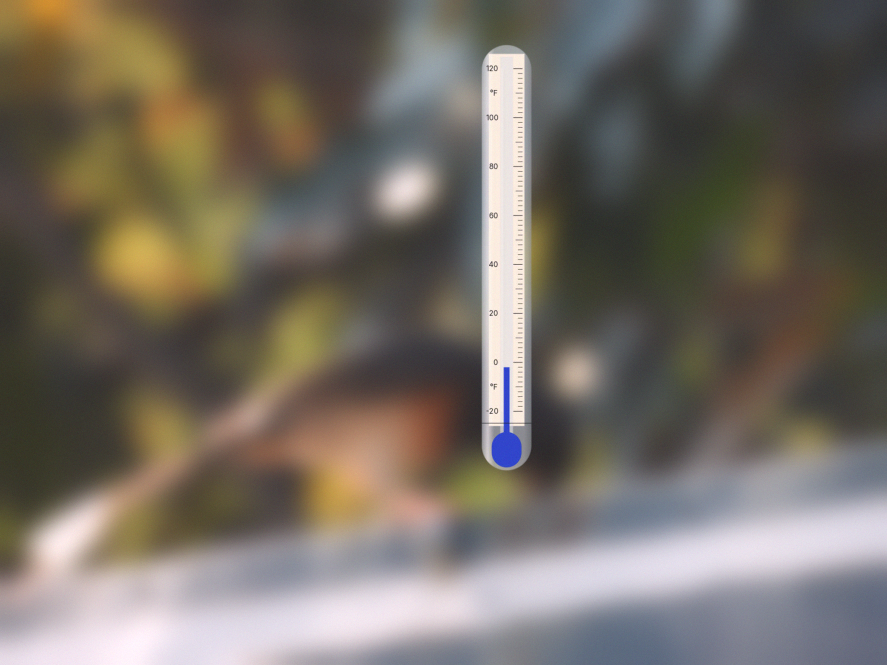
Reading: -2 °F
